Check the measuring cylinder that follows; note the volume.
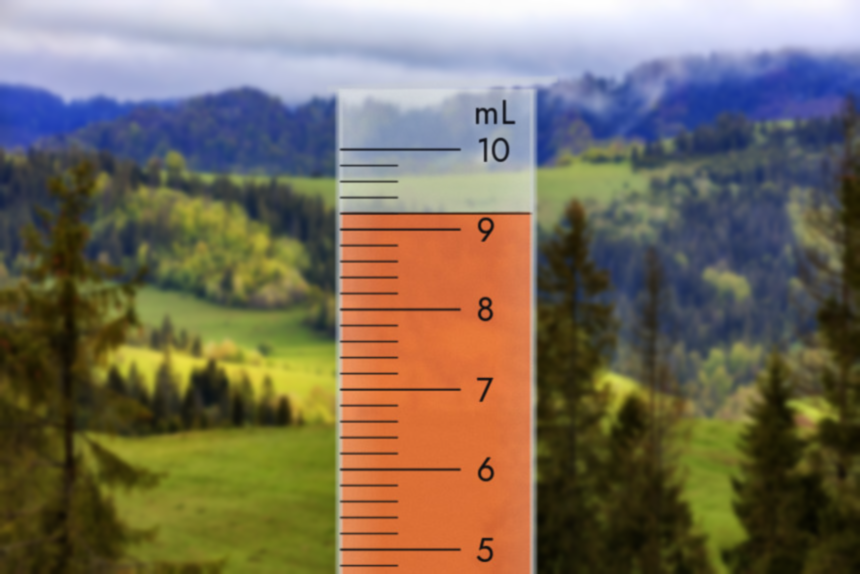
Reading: 9.2 mL
